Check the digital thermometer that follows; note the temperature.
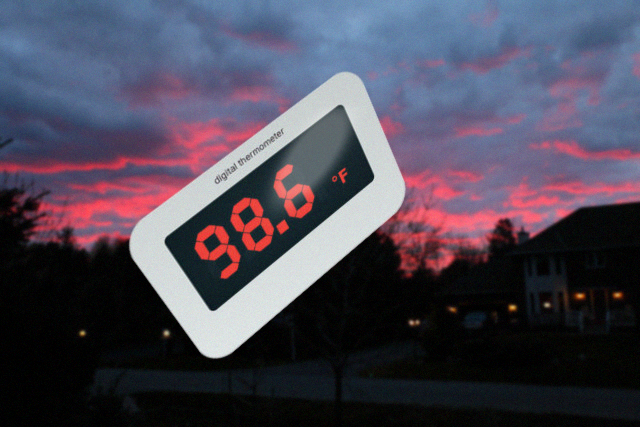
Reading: 98.6 °F
